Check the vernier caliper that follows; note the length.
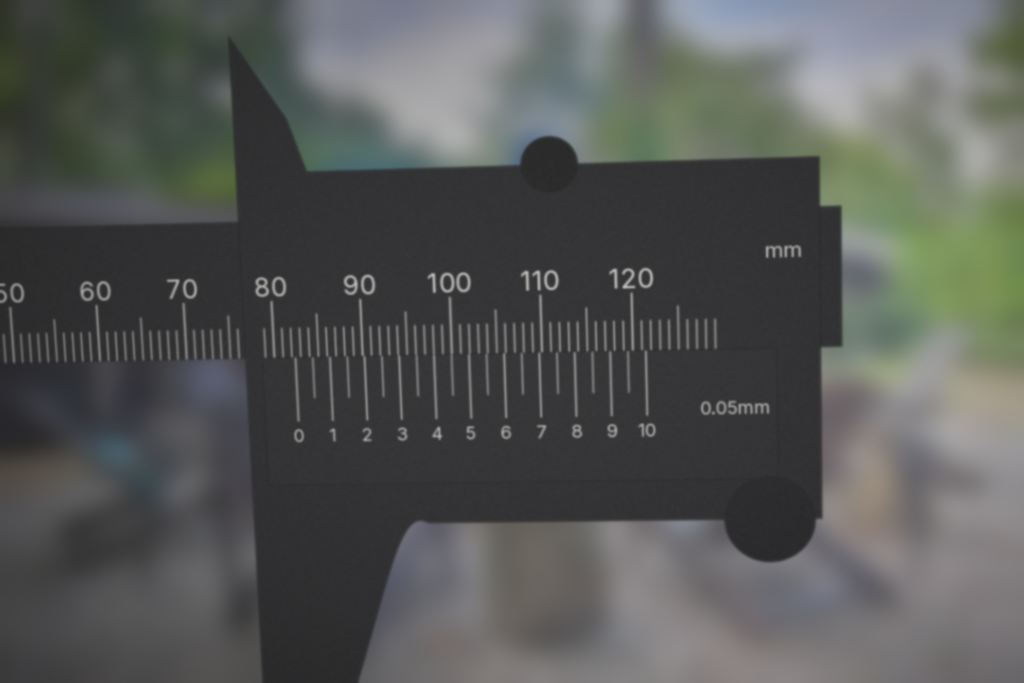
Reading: 82.4 mm
